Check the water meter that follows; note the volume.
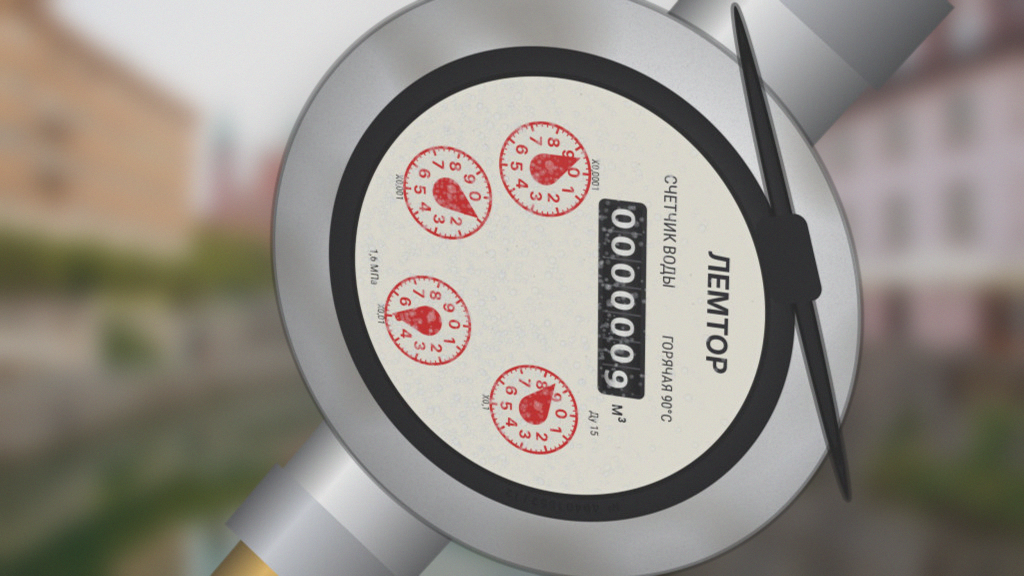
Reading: 8.8509 m³
